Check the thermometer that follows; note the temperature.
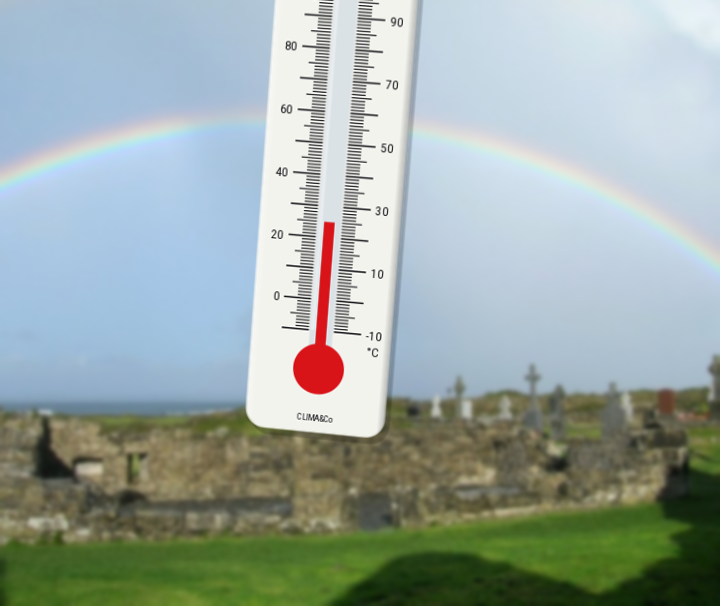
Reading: 25 °C
